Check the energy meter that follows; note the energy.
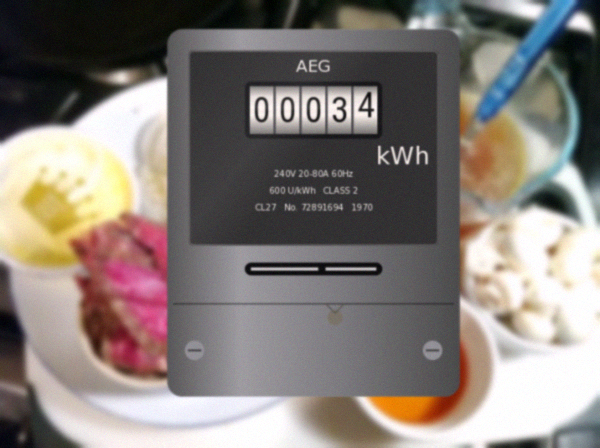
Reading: 34 kWh
